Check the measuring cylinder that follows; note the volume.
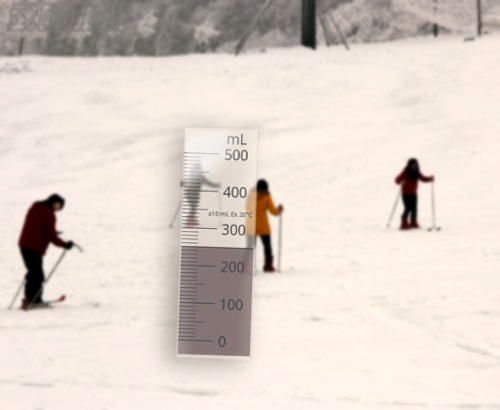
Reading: 250 mL
